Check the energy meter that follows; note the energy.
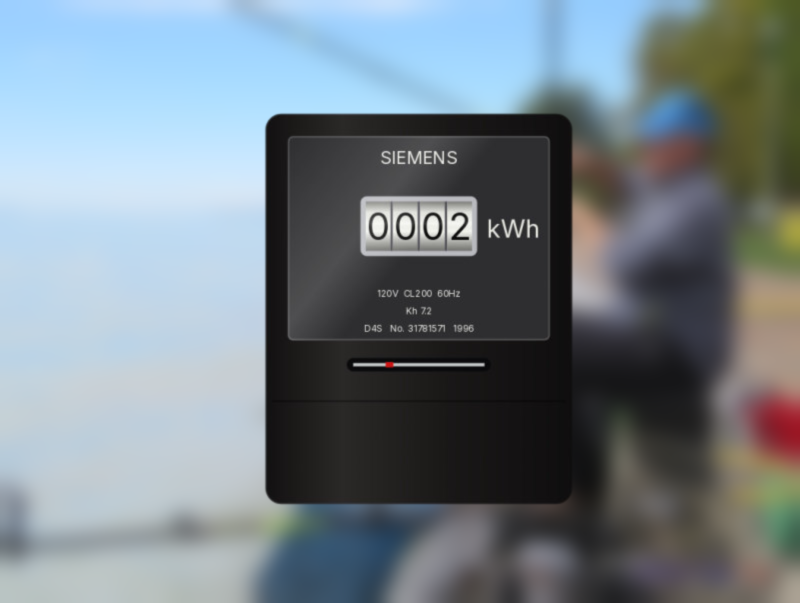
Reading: 2 kWh
